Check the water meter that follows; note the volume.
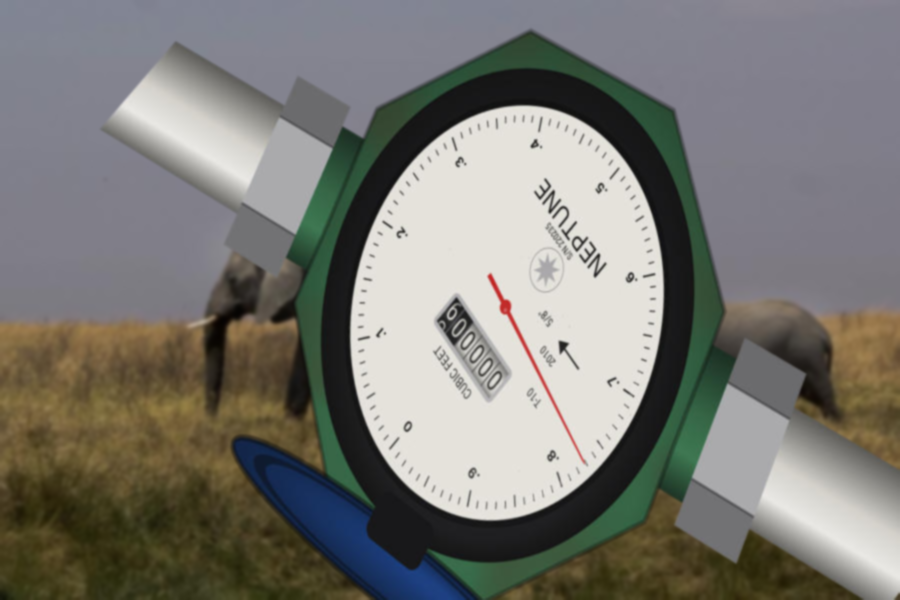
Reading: 8.77 ft³
